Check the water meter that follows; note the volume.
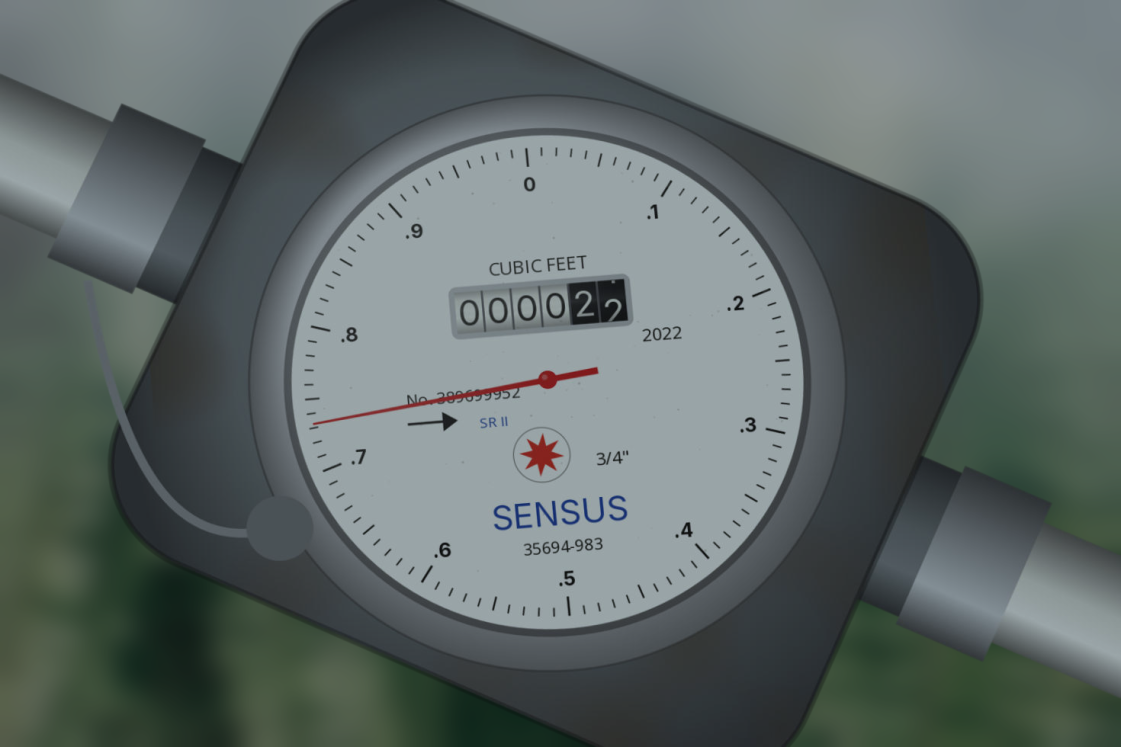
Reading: 21.73 ft³
